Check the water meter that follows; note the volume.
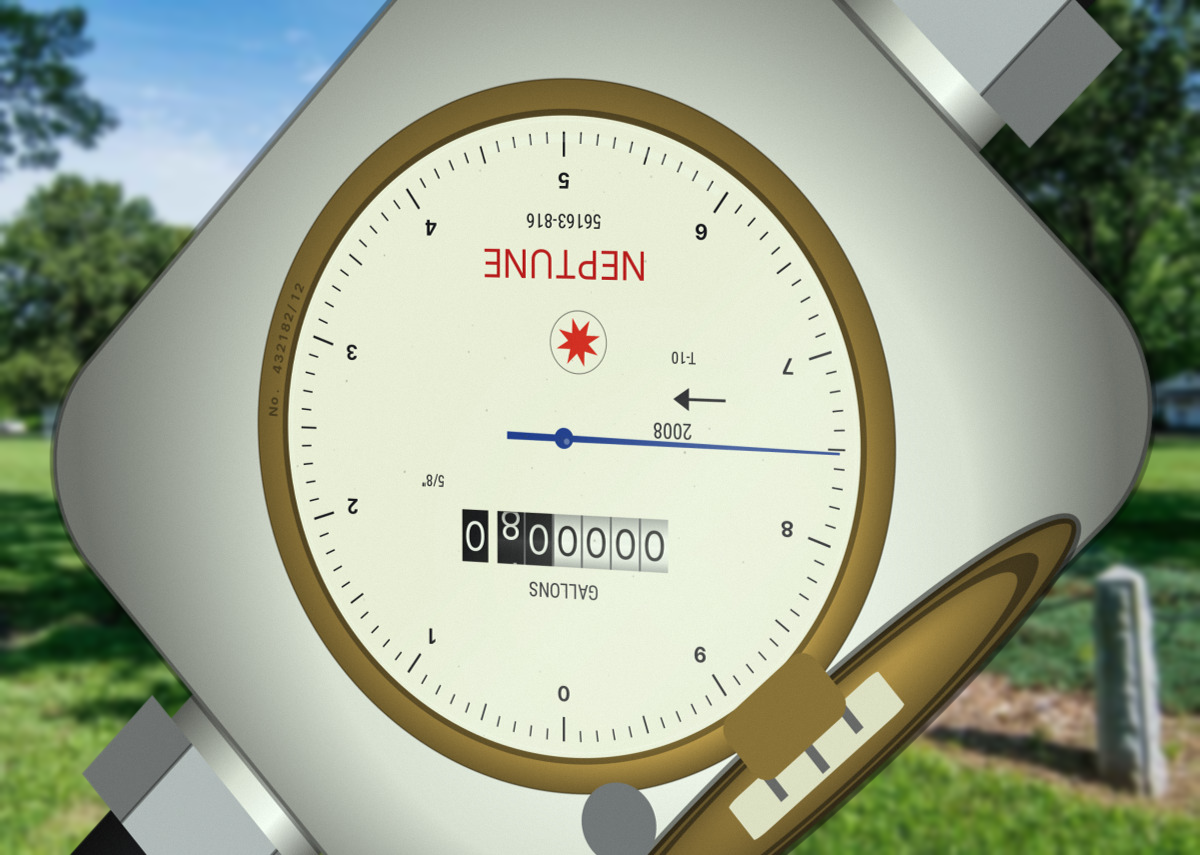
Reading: 77.5 gal
